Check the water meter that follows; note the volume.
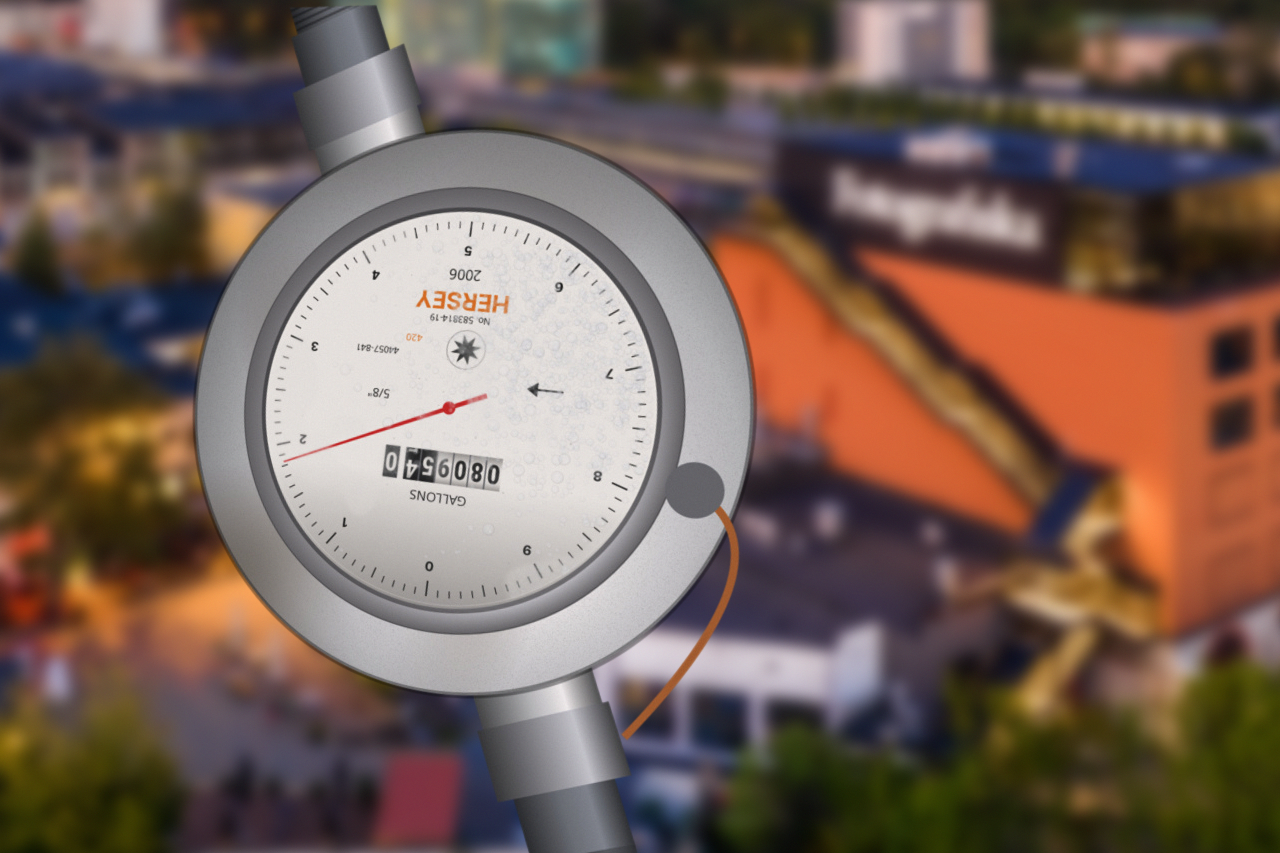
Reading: 809541.8 gal
